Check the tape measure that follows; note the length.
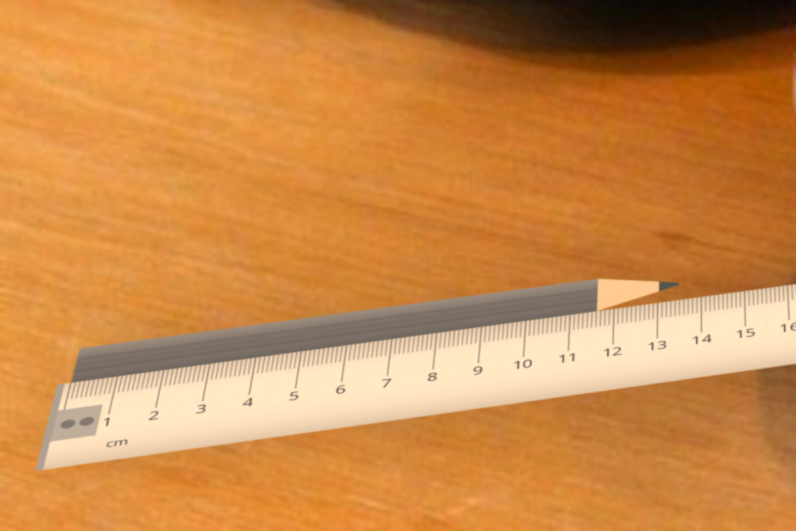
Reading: 13.5 cm
